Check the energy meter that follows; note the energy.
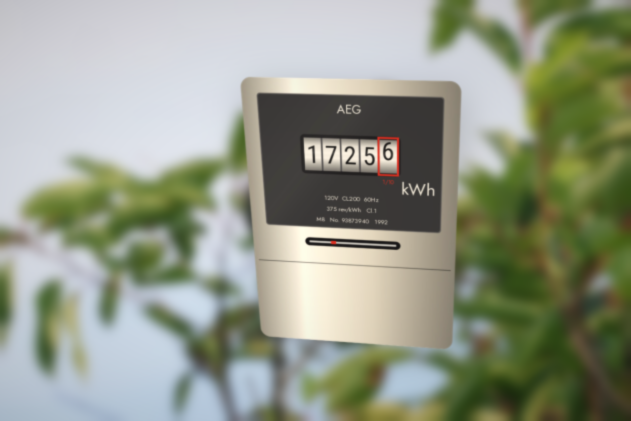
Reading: 1725.6 kWh
